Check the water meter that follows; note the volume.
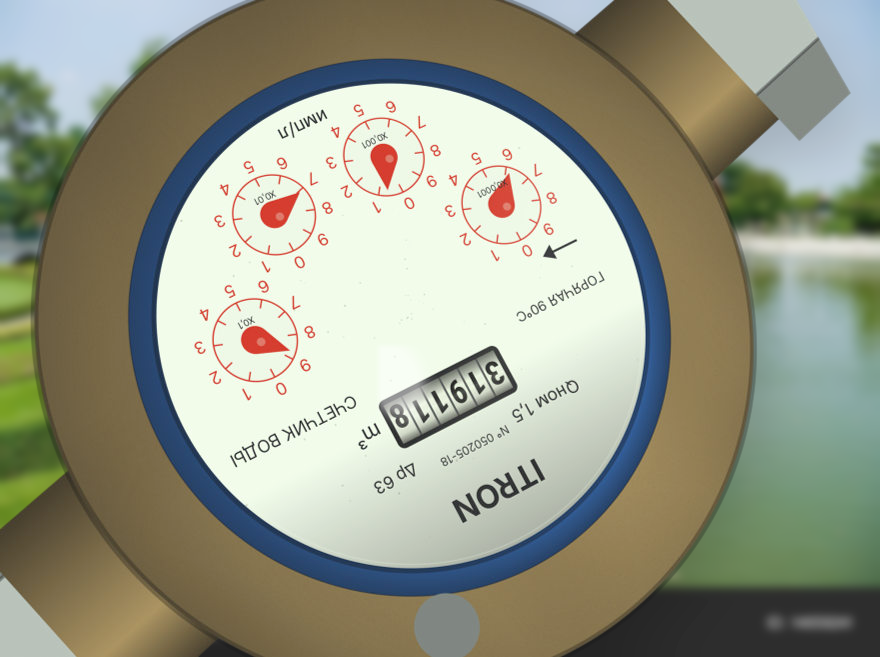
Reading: 319117.8706 m³
